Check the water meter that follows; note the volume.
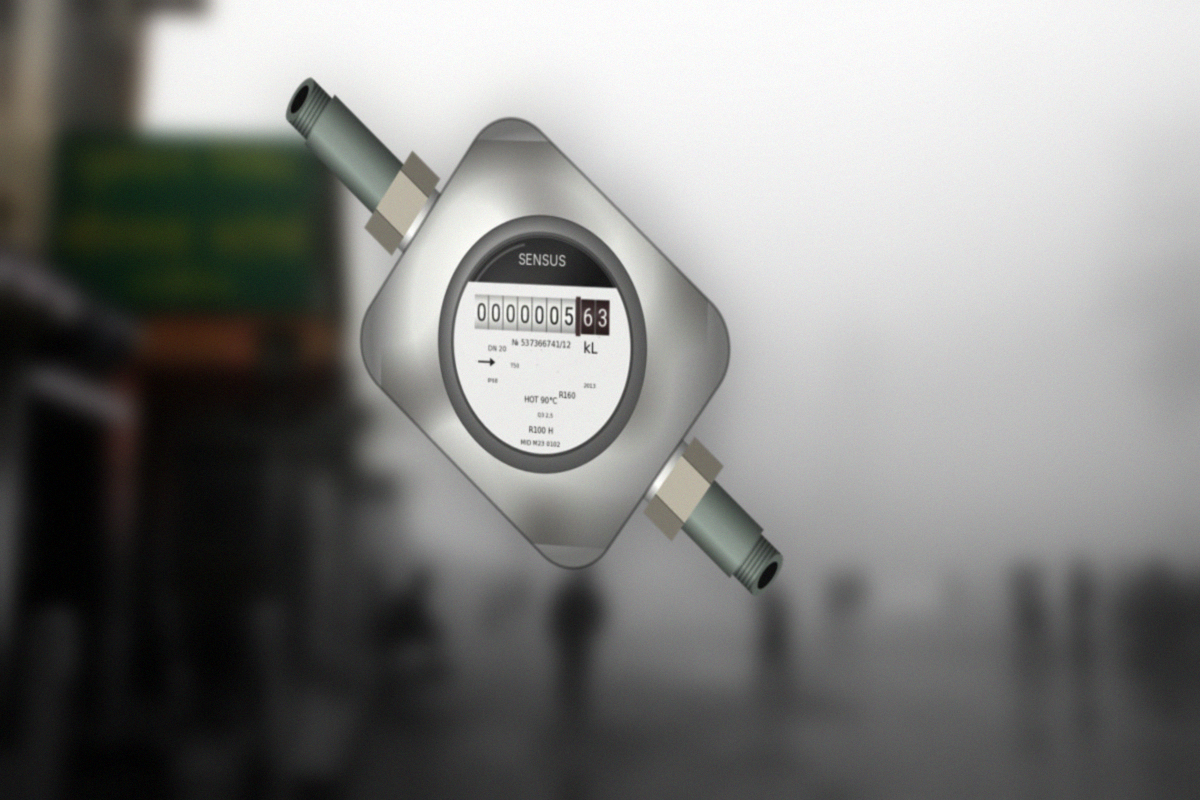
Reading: 5.63 kL
